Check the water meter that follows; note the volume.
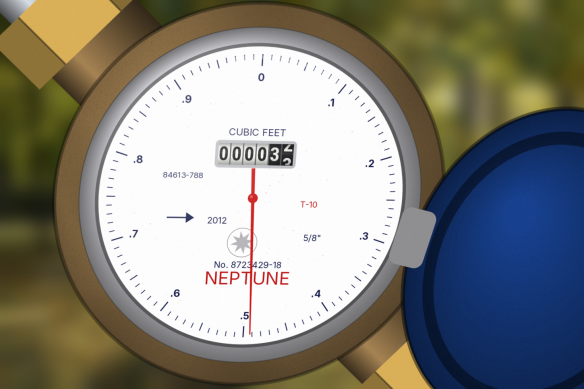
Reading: 32.49 ft³
